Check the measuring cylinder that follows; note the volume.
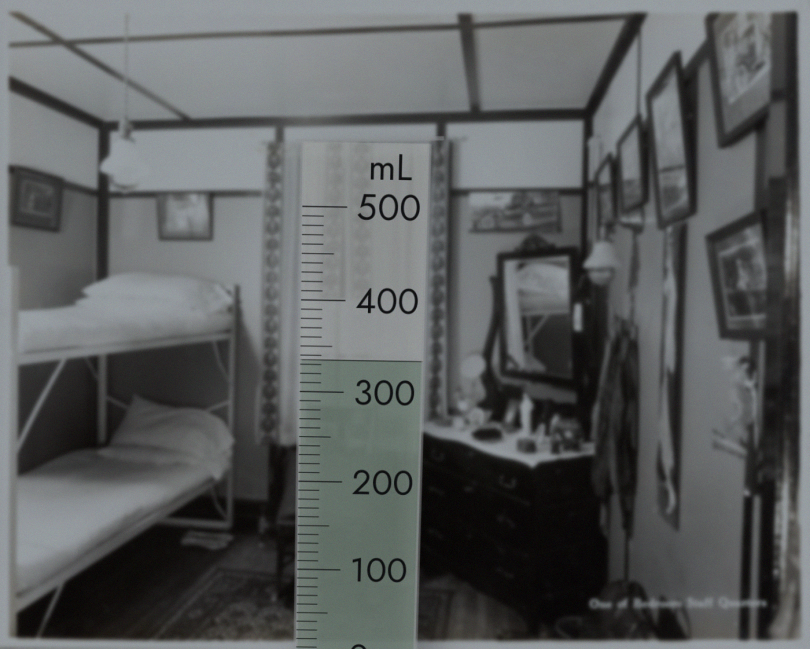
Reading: 335 mL
